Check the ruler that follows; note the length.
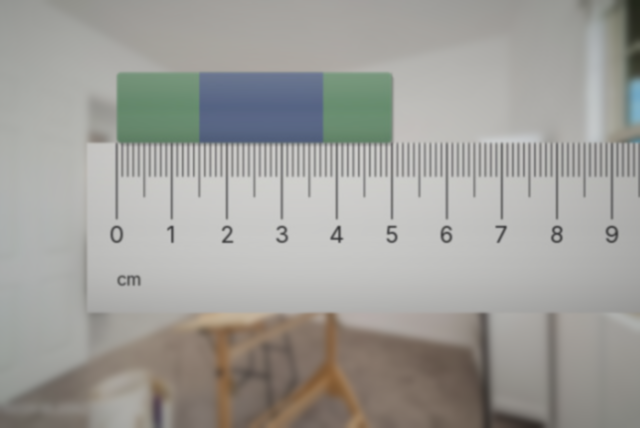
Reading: 5 cm
